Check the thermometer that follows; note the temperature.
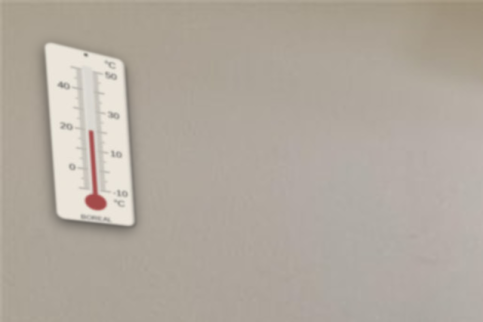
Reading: 20 °C
